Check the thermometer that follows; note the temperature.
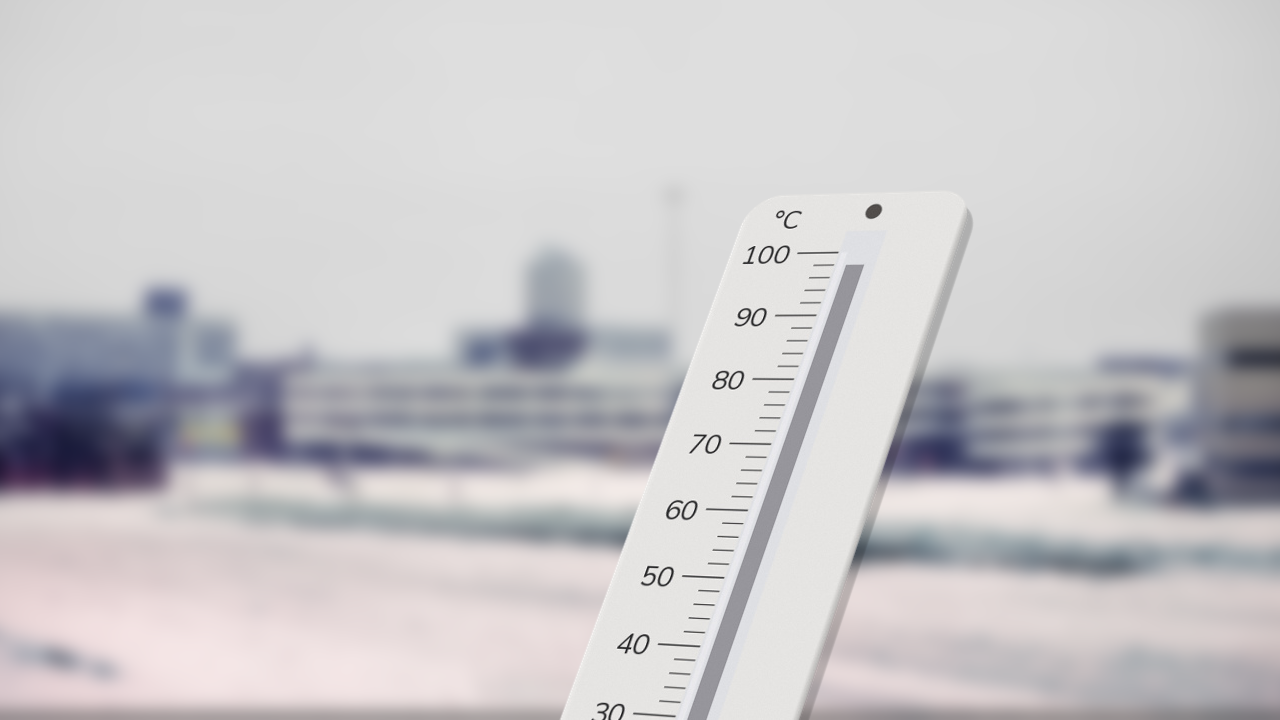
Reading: 98 °C
